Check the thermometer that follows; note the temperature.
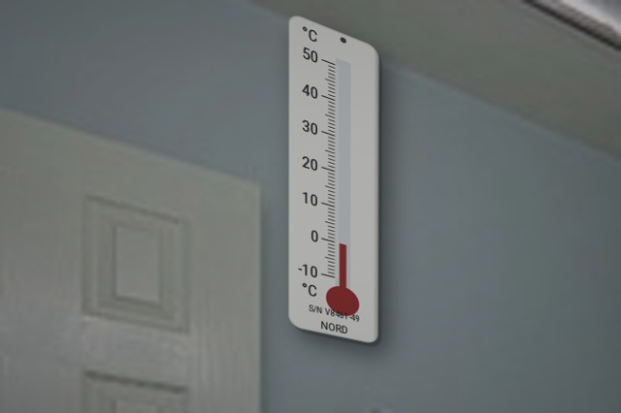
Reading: 0 °C
